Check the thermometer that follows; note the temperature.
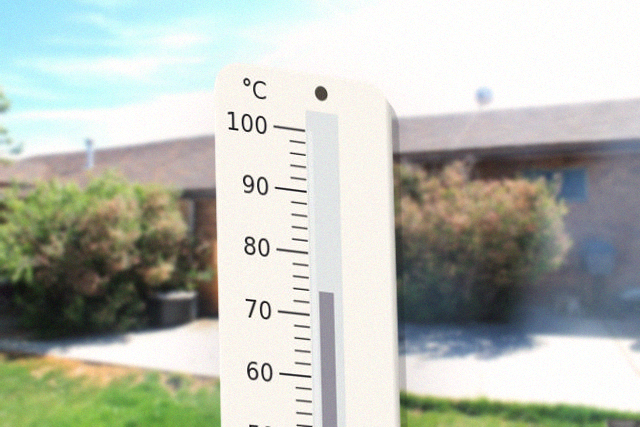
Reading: 74 °C
